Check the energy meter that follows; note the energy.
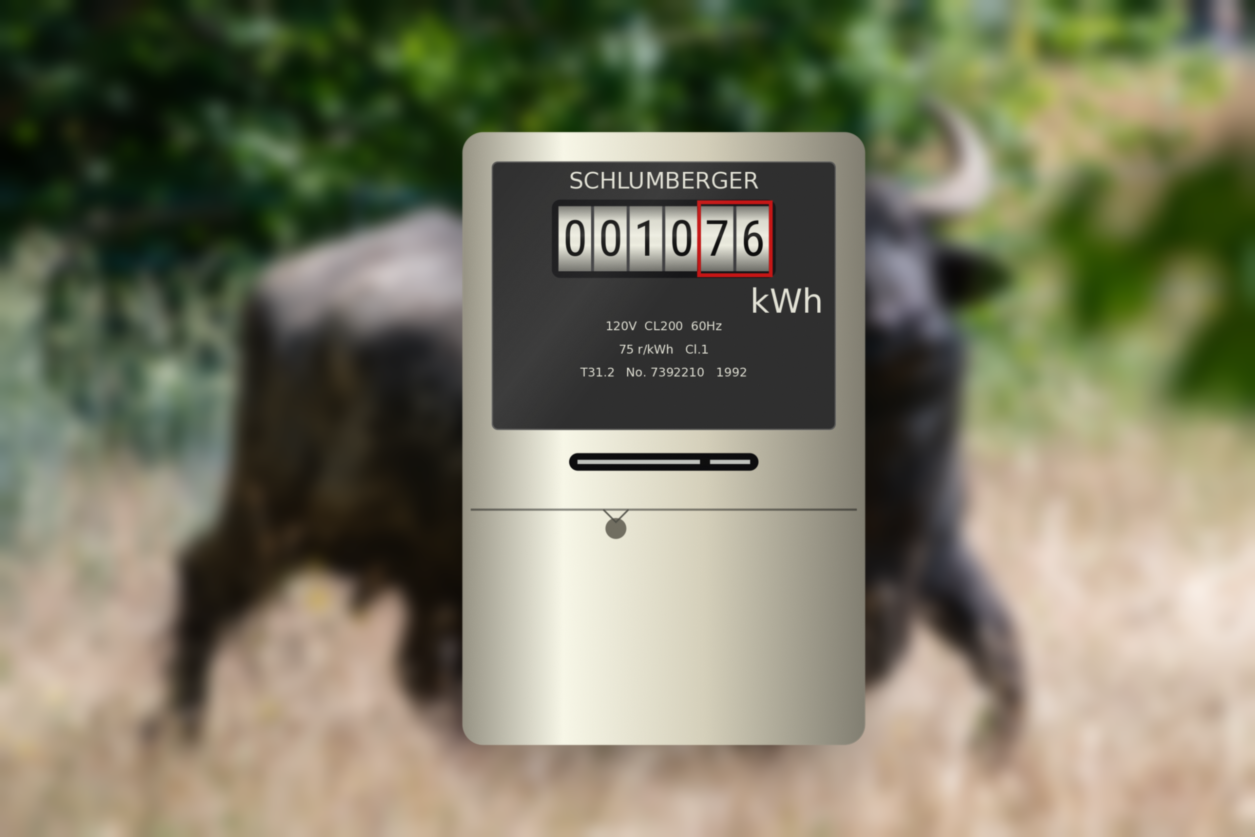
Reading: 10.76 kWh
